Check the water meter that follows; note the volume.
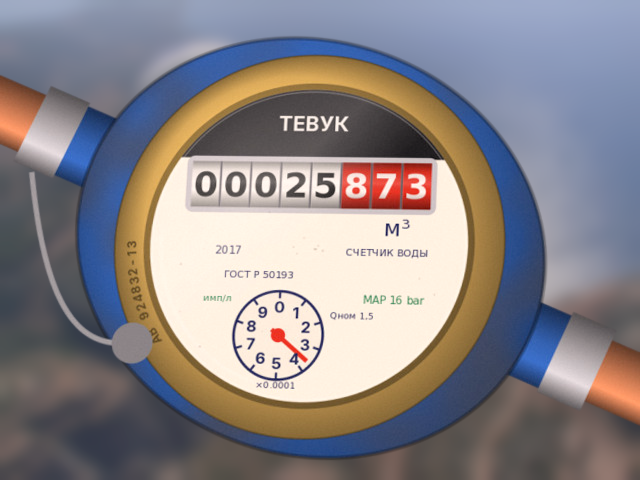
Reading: 25.8733 m³
